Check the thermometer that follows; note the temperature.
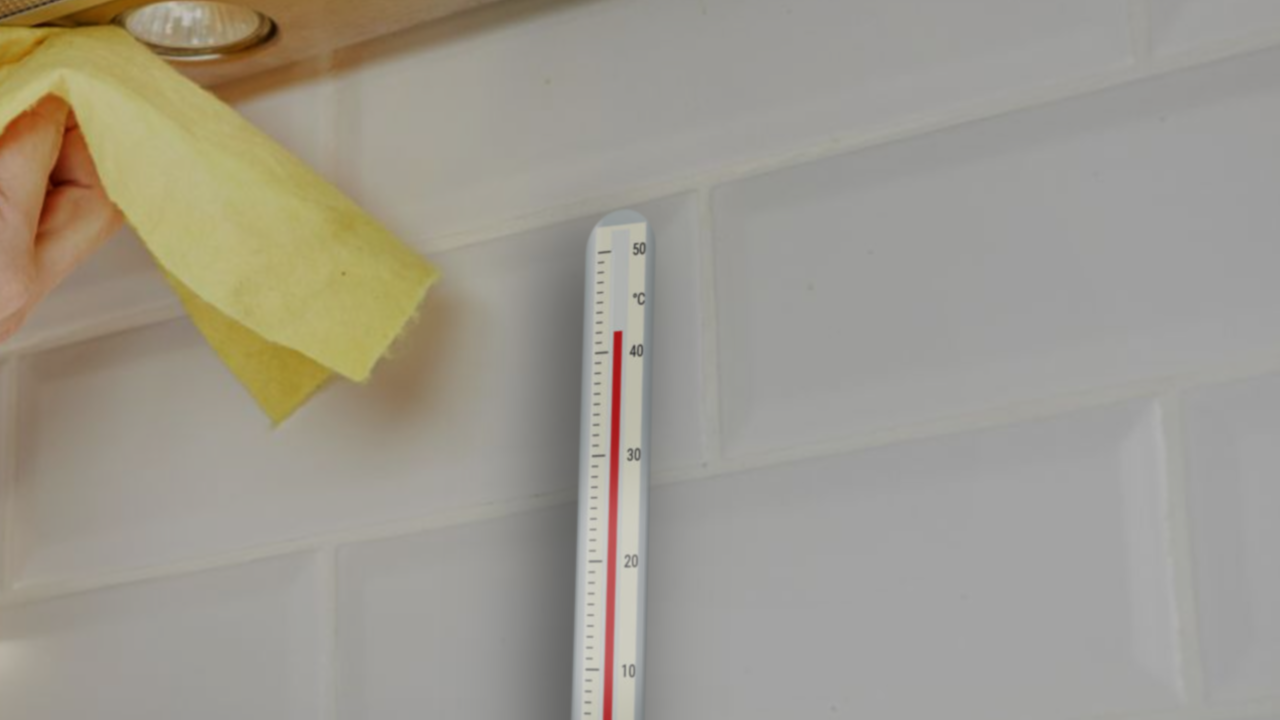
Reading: 42 °C
